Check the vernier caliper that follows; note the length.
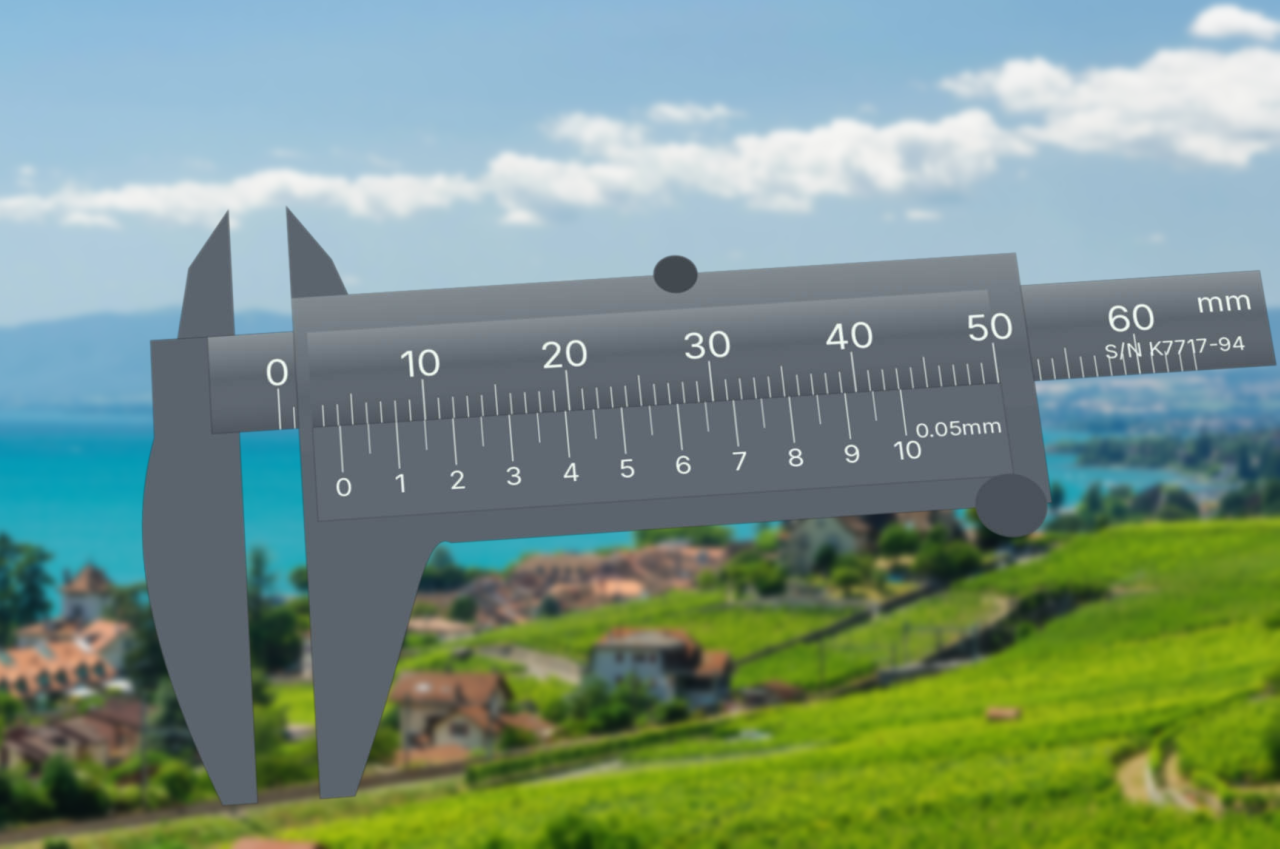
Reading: 4.1 mm
